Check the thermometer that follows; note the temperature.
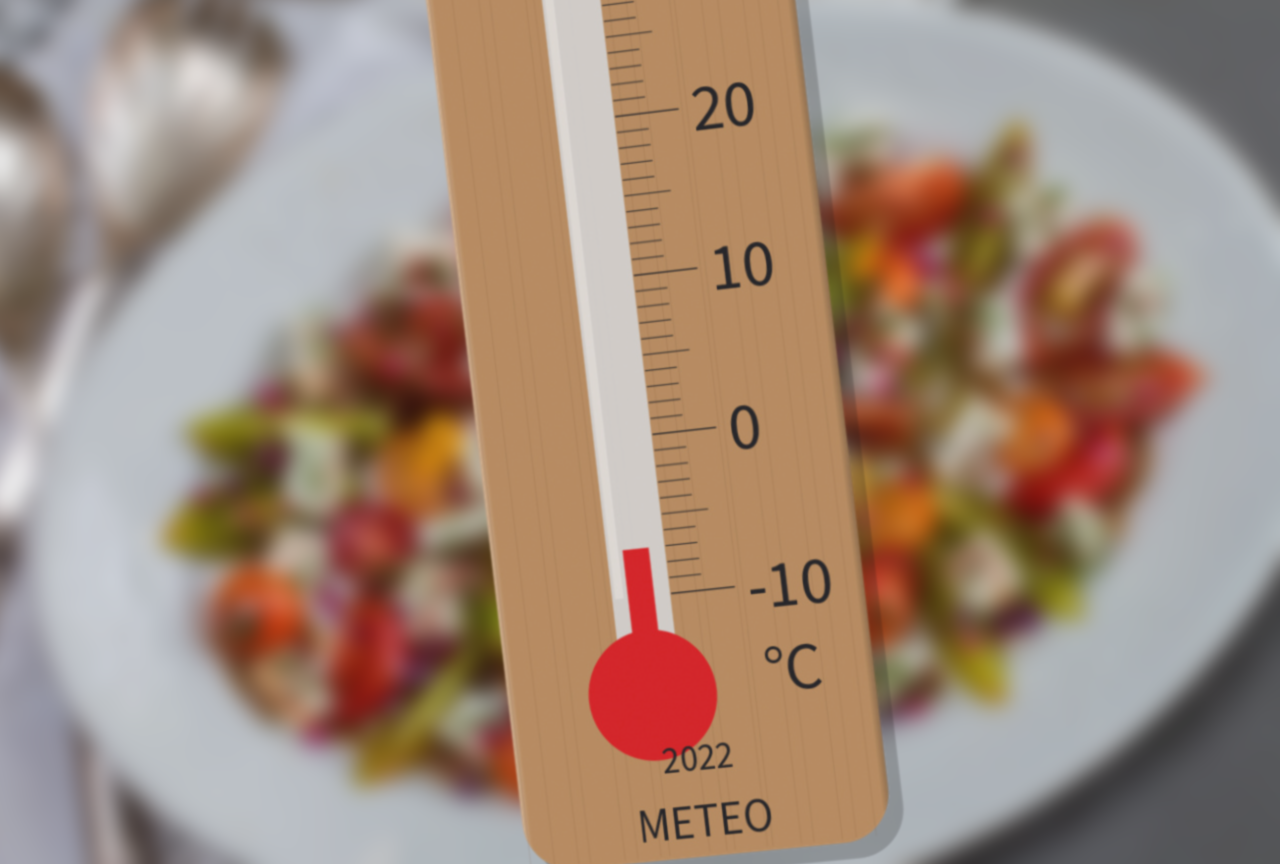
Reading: -7 °C
